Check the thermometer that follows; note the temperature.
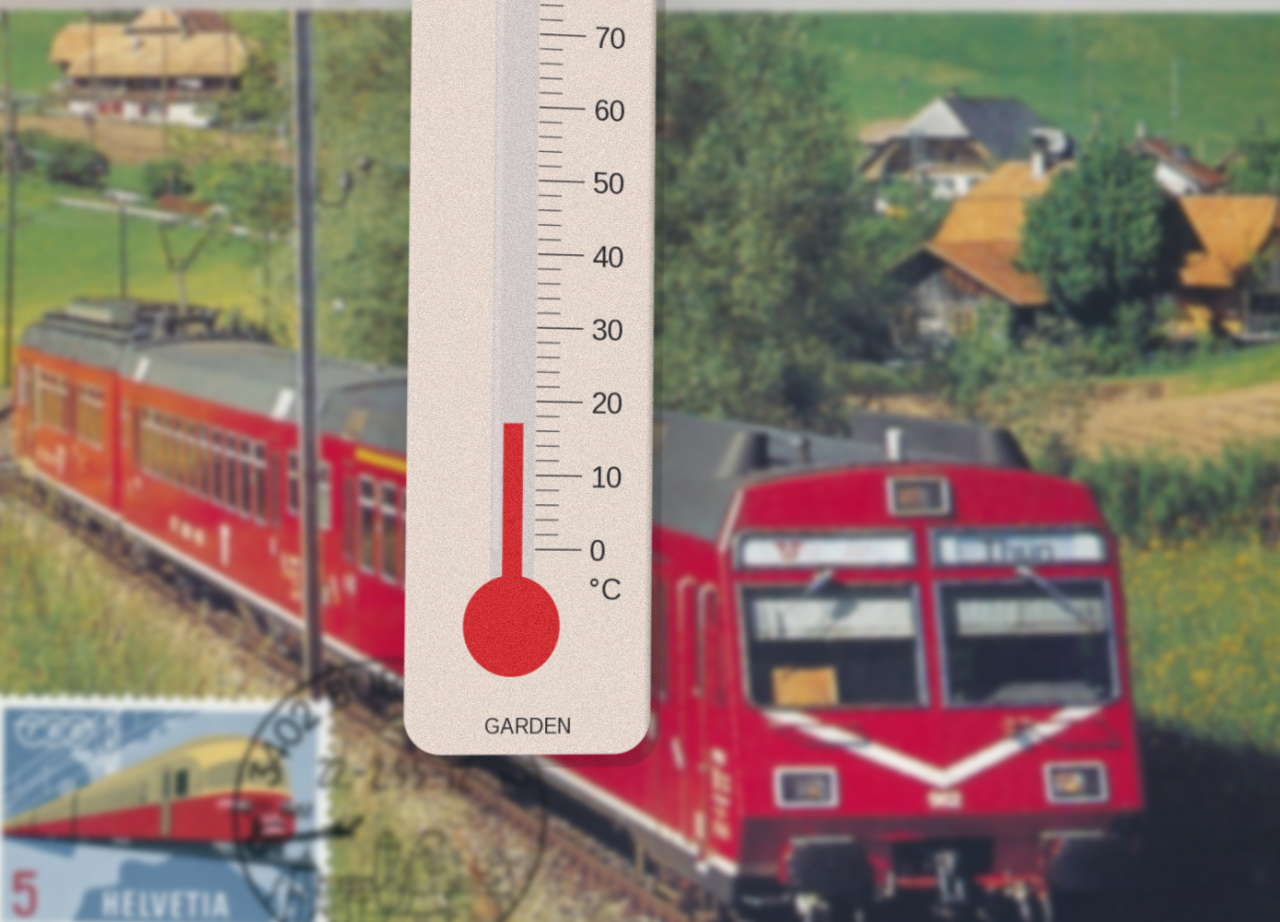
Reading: 17 °C
